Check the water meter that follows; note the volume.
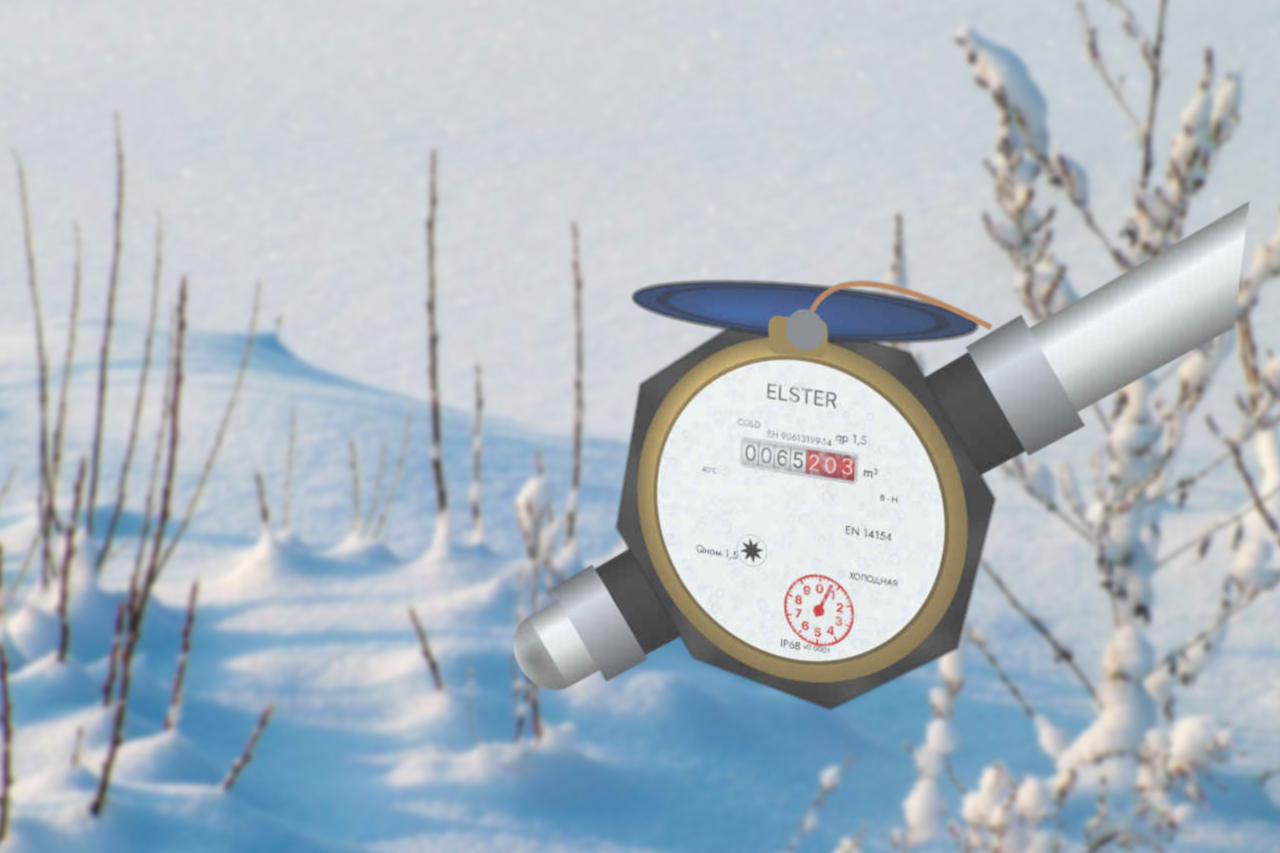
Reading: 65.2030 m³
